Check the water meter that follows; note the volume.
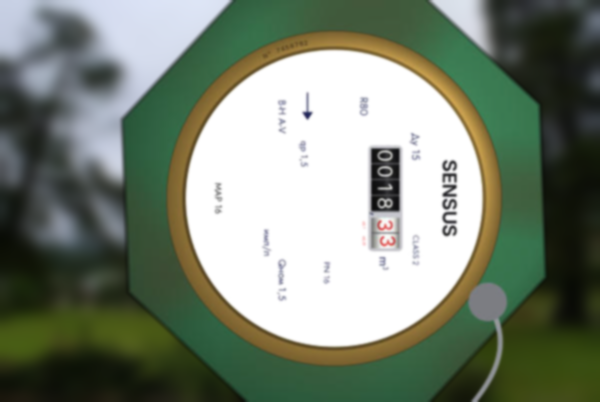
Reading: 18.33 m³
